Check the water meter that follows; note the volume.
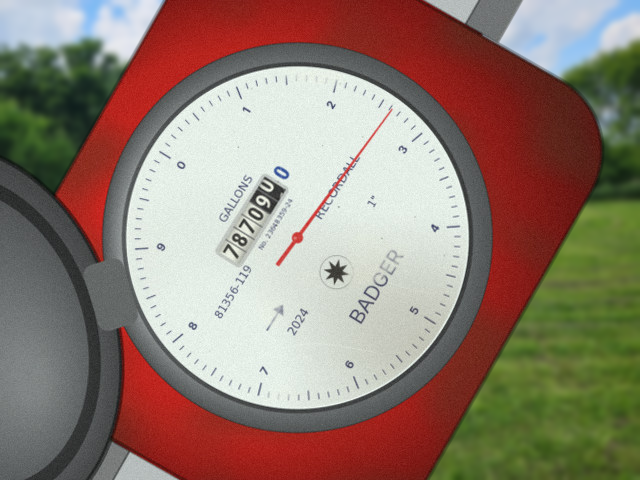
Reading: 7870902.6 gal
